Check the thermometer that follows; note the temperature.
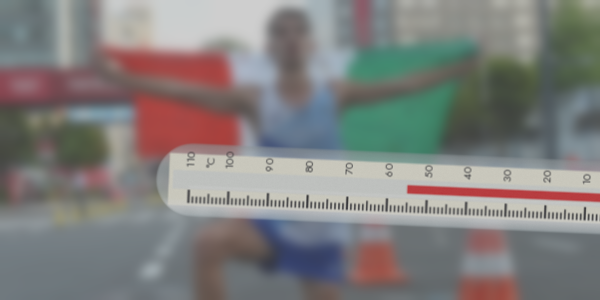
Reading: 55 °C
